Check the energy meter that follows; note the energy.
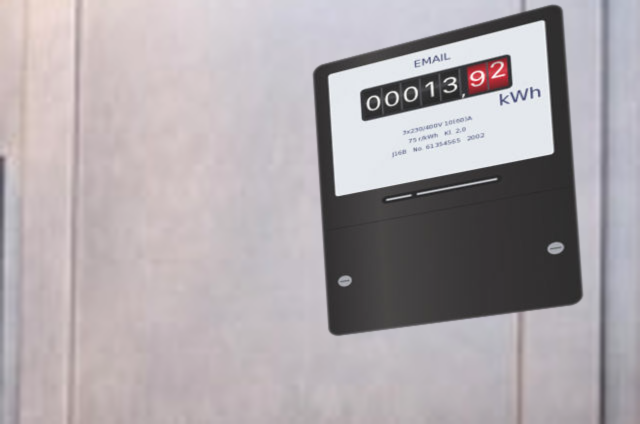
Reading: 13.92 kWh
